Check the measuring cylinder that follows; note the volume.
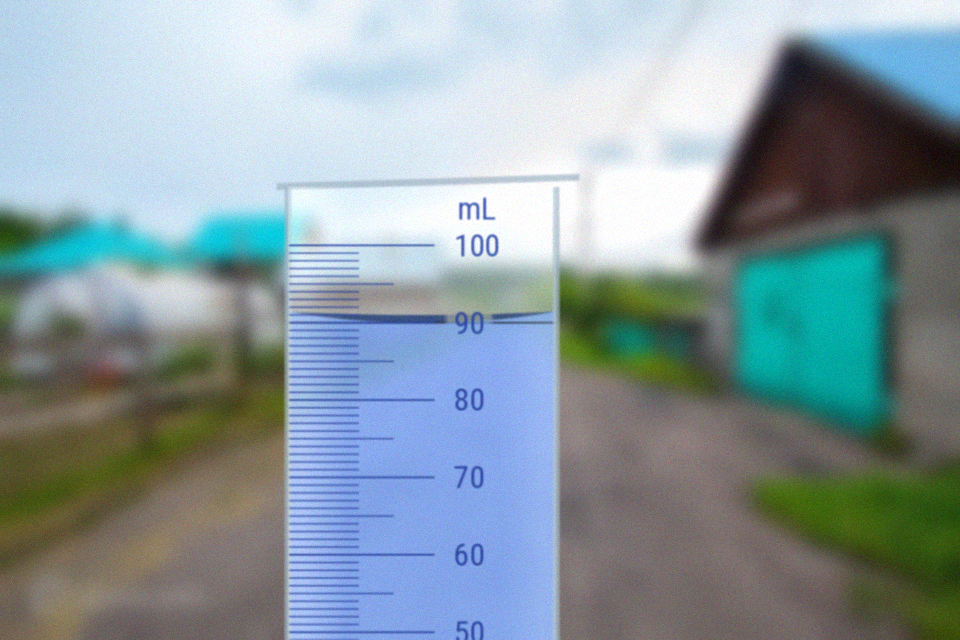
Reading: 90 mL
